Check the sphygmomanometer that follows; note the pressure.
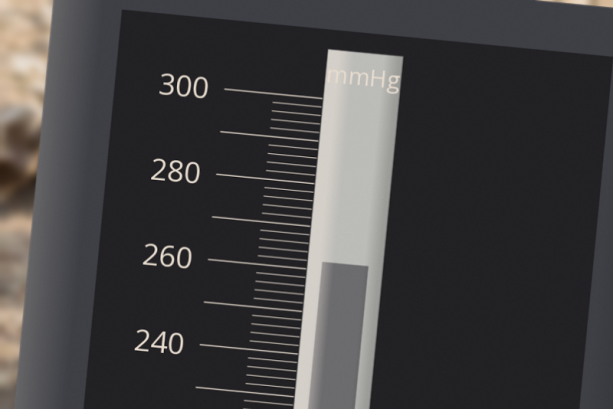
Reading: 262 mmHg
